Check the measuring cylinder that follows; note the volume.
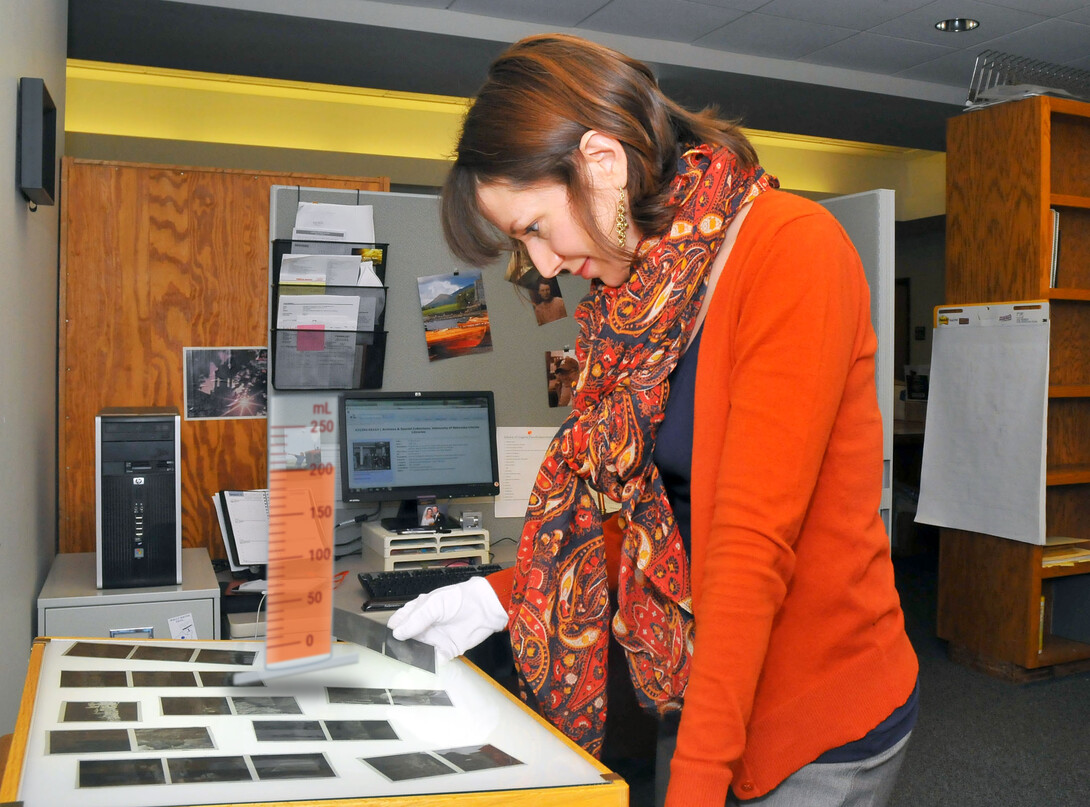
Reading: 200 mL
